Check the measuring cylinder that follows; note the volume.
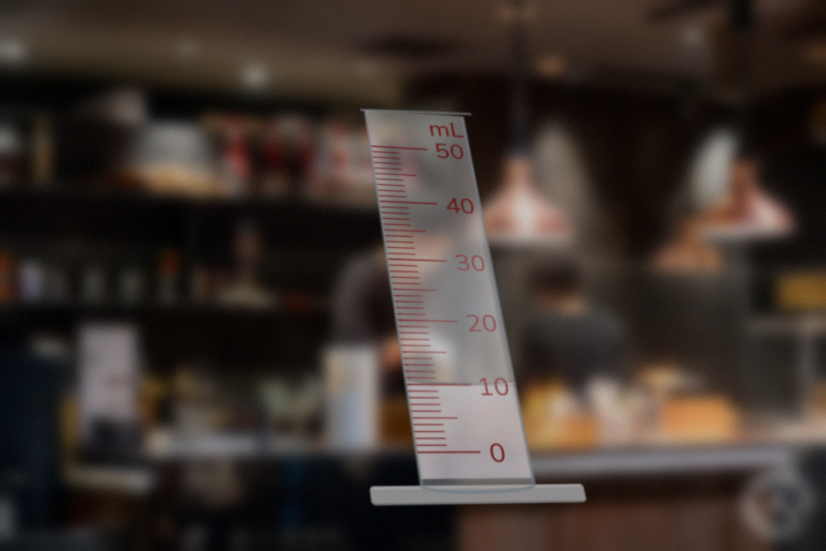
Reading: 10 mL
